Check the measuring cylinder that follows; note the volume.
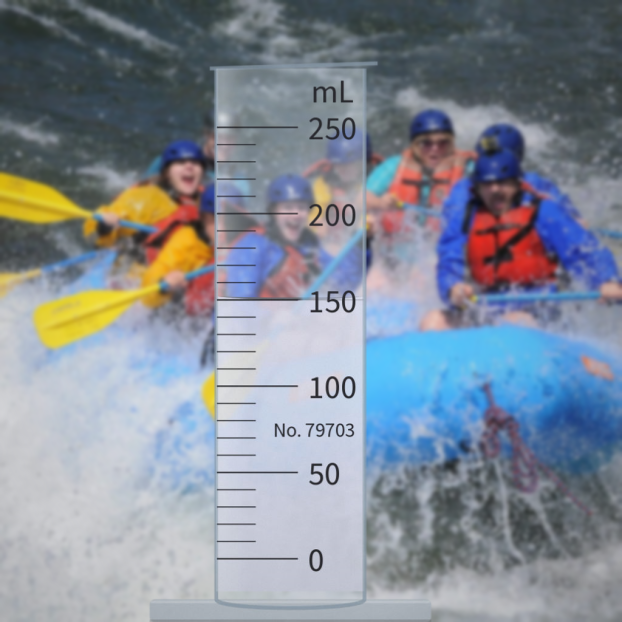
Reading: 150 mL
